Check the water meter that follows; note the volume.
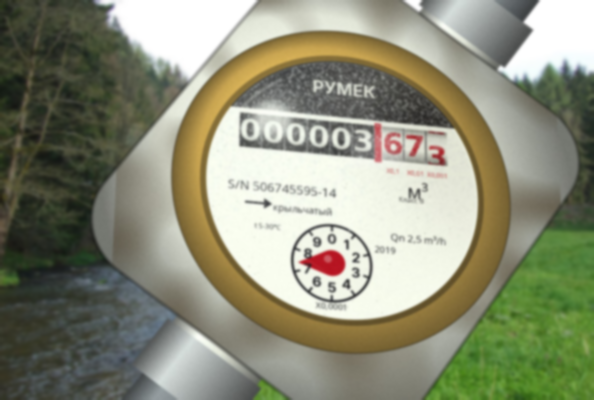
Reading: 3.6727 m³
